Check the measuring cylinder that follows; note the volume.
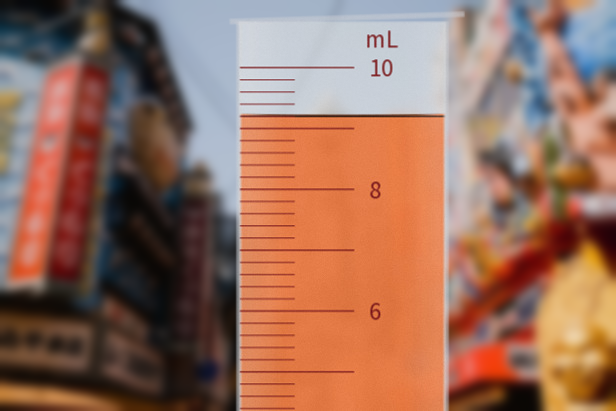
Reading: 9.2 mL
